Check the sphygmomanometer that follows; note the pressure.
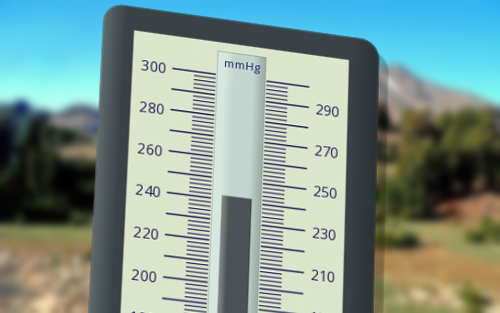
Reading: 242 mmHg
